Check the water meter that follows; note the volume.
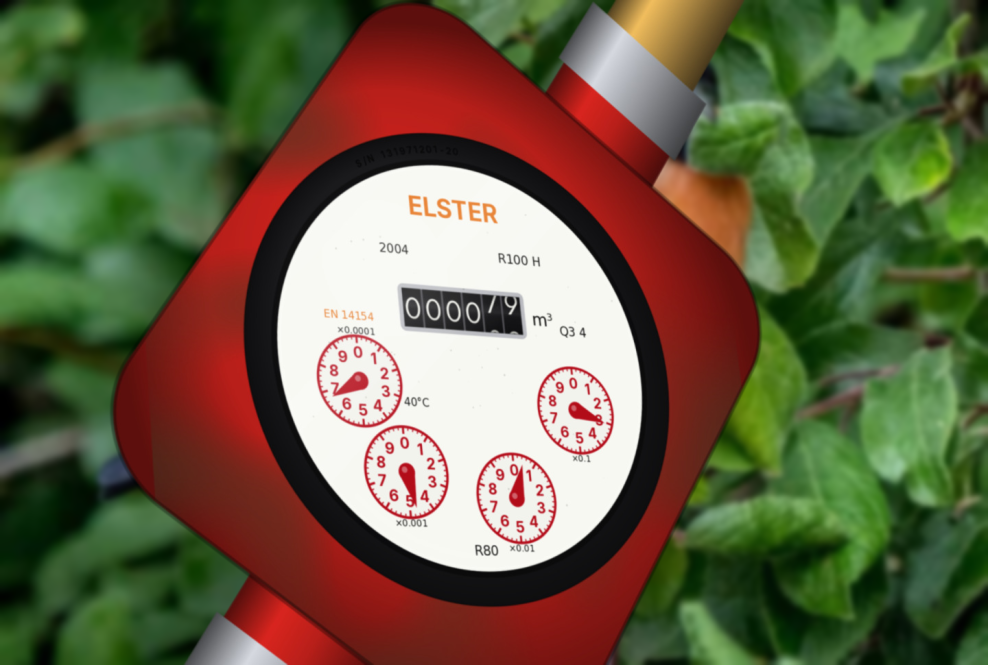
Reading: 79.3046 m³
